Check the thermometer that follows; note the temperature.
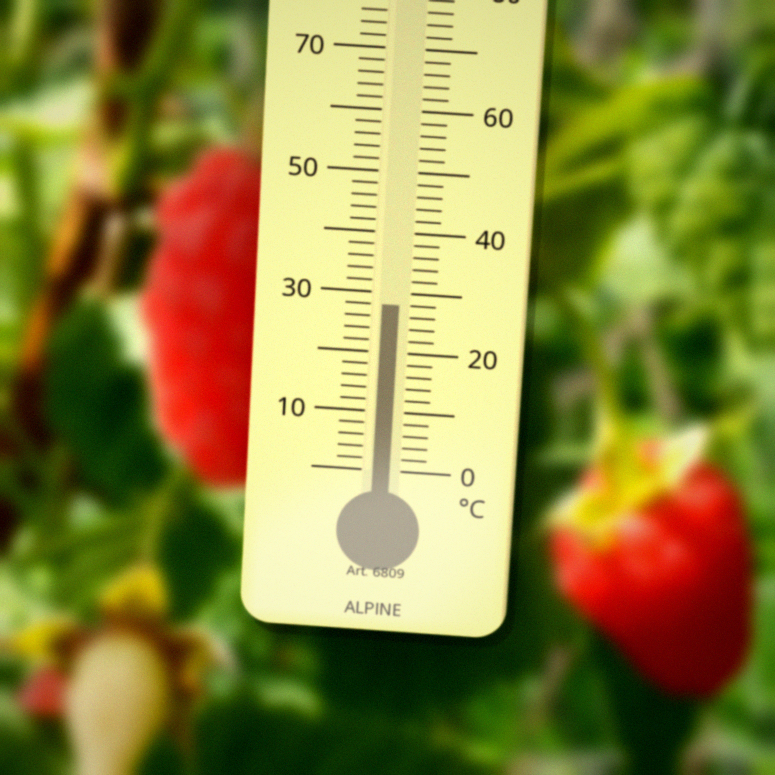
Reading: 28 °C
